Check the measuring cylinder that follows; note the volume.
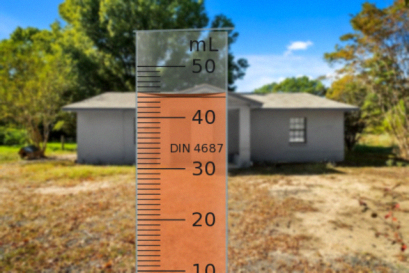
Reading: 44 mL
